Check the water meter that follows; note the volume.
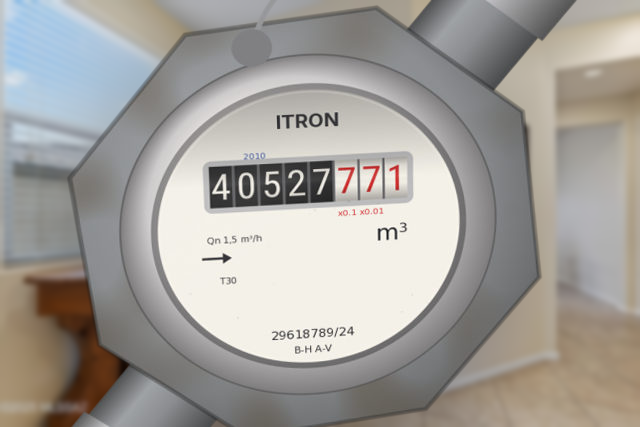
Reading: 40527.771 m³
